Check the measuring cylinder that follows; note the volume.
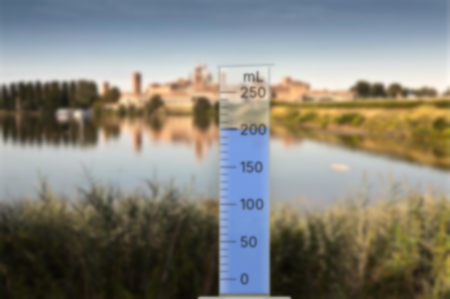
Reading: 200 mL
